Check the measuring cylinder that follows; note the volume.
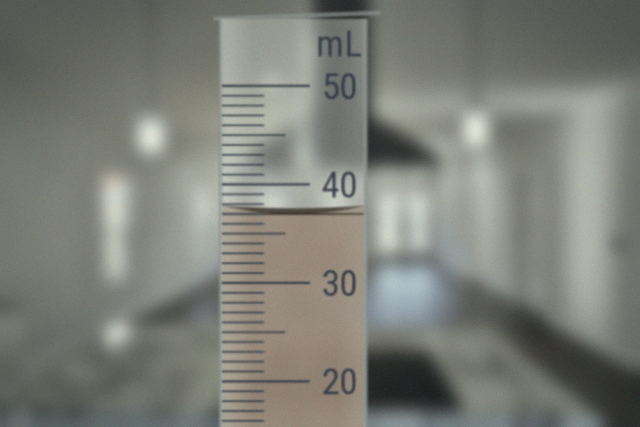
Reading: 37 mL
